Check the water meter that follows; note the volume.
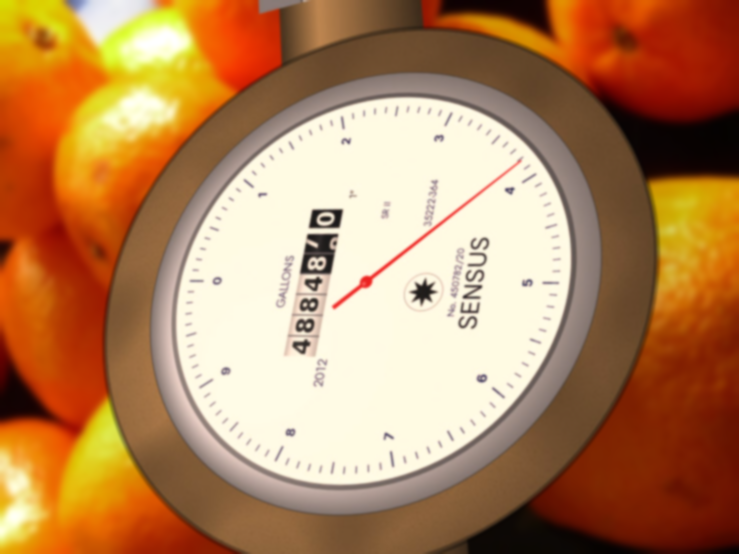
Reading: 4884873.8 gal
